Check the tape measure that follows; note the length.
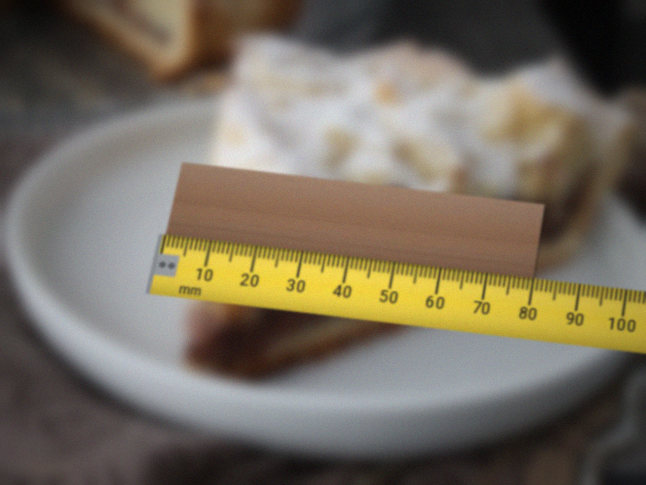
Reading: 80 mm
